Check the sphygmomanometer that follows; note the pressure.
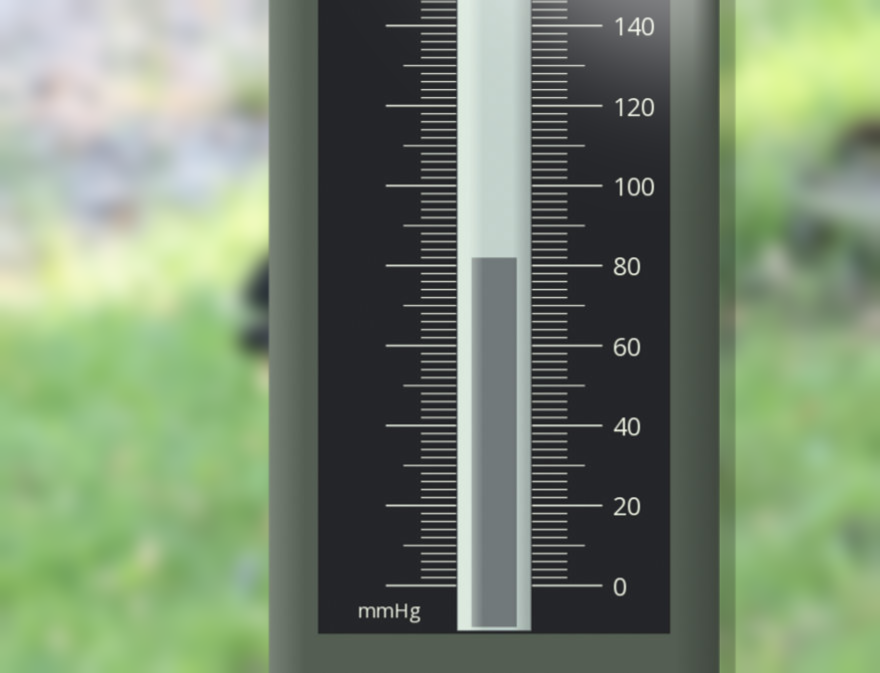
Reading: 82 mmHg
